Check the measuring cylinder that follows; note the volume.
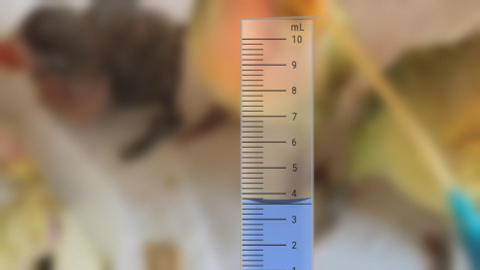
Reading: 3.6 mL
